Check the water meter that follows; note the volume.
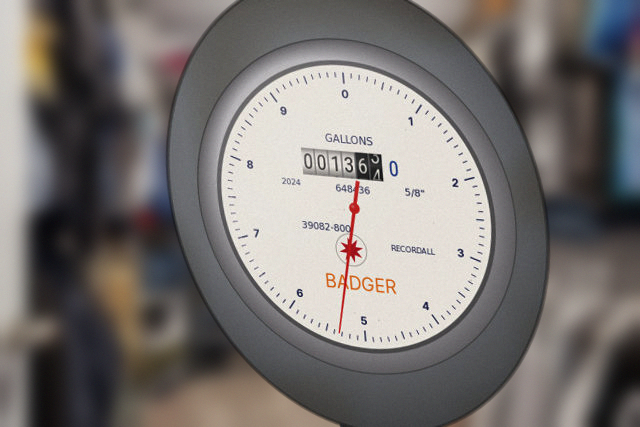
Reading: 13635.3 gal
